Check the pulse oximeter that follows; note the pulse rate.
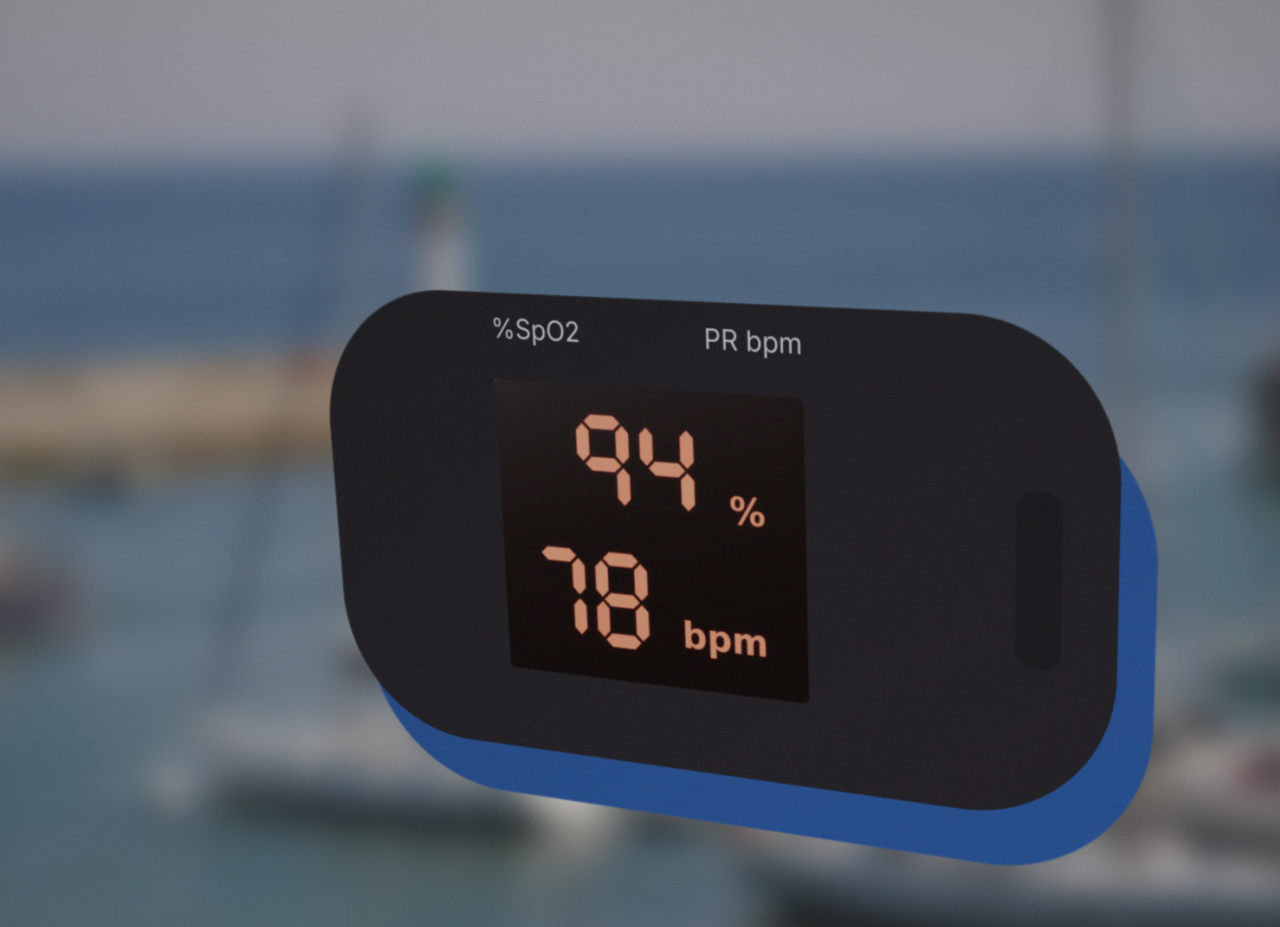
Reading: 78 bpm
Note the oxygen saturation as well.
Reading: 94 %
